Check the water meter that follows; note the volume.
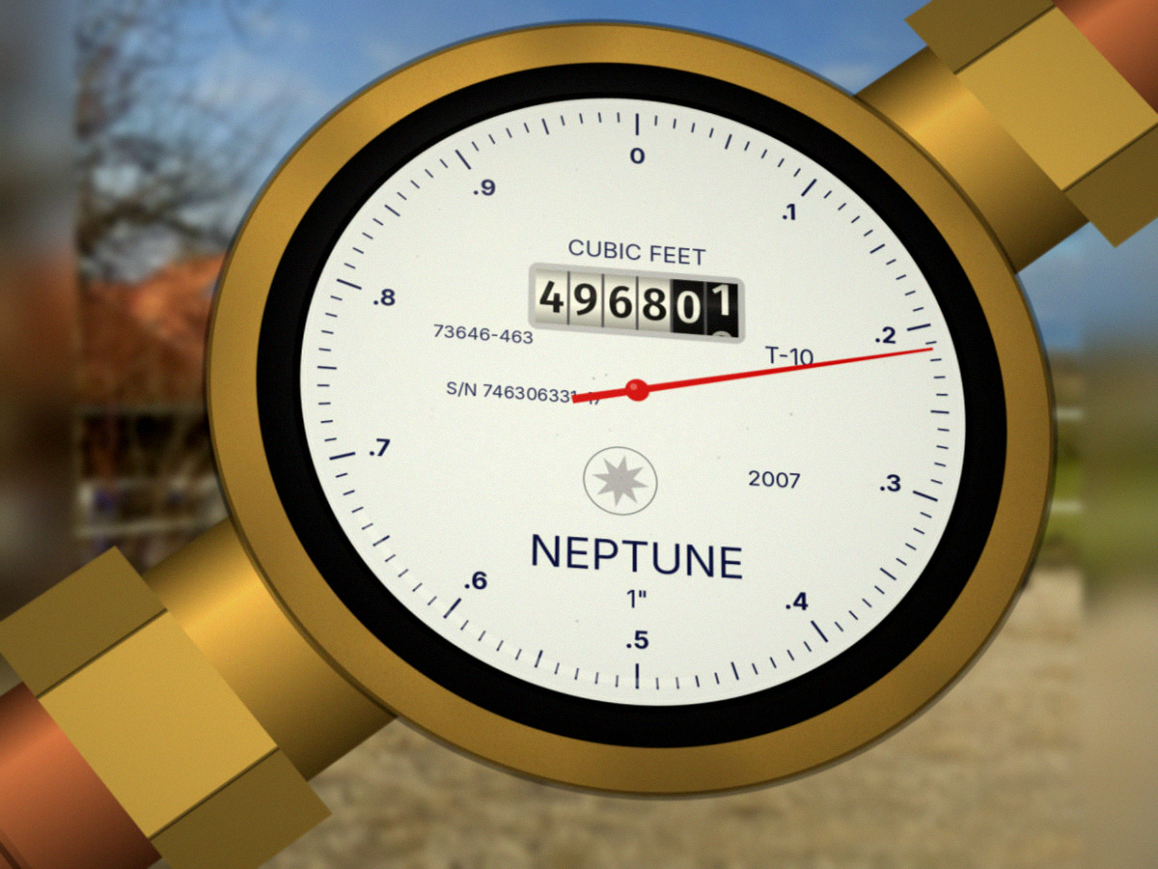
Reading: 496801.21 ft³
